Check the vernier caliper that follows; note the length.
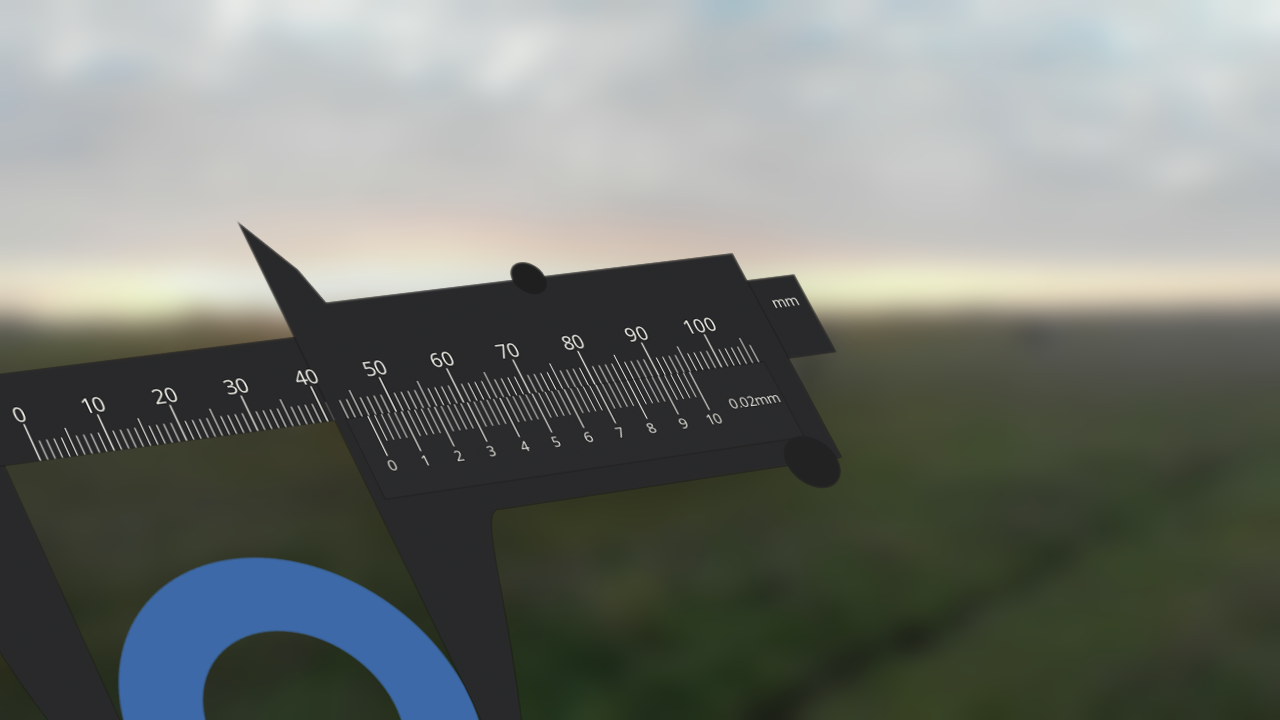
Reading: 45.8 mm
